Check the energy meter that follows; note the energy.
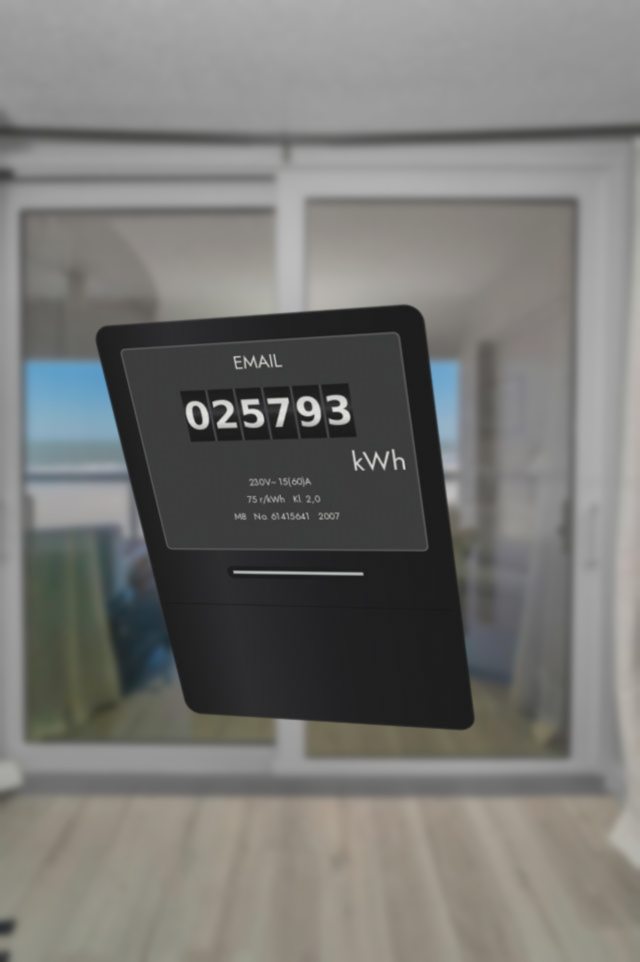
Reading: 25793 kWh
